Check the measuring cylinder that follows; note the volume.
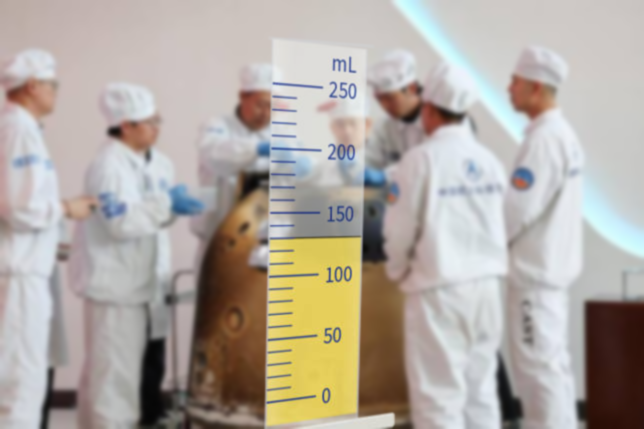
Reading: 130 mL
